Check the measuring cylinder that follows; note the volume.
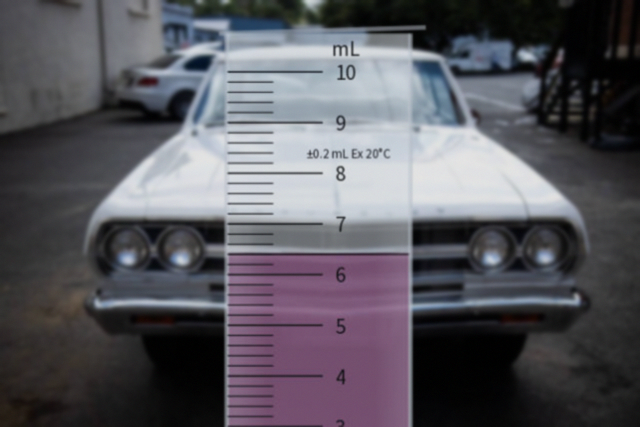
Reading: 6.4 mL
